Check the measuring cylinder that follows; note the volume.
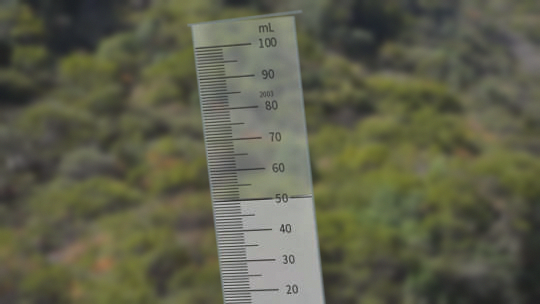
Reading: 50 mL
